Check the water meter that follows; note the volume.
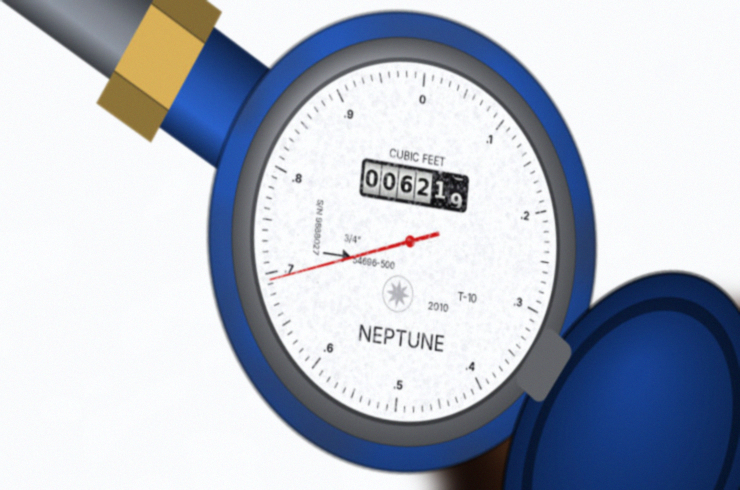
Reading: 6218.69 ft³
